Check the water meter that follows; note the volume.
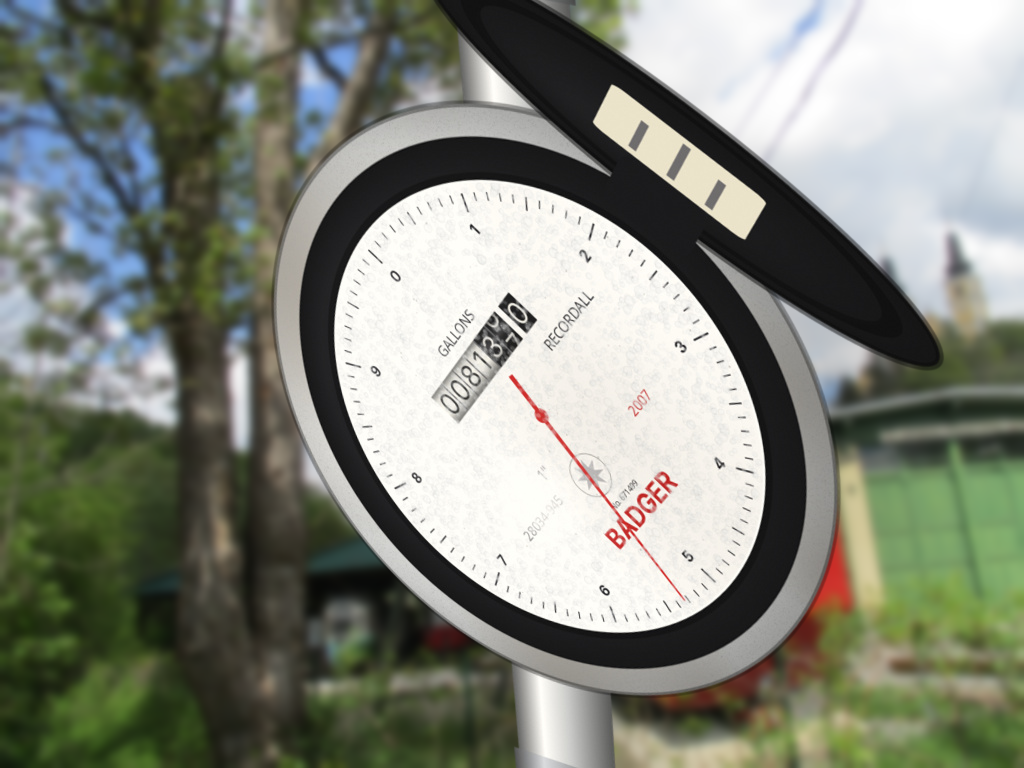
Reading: 81365.3 gal
